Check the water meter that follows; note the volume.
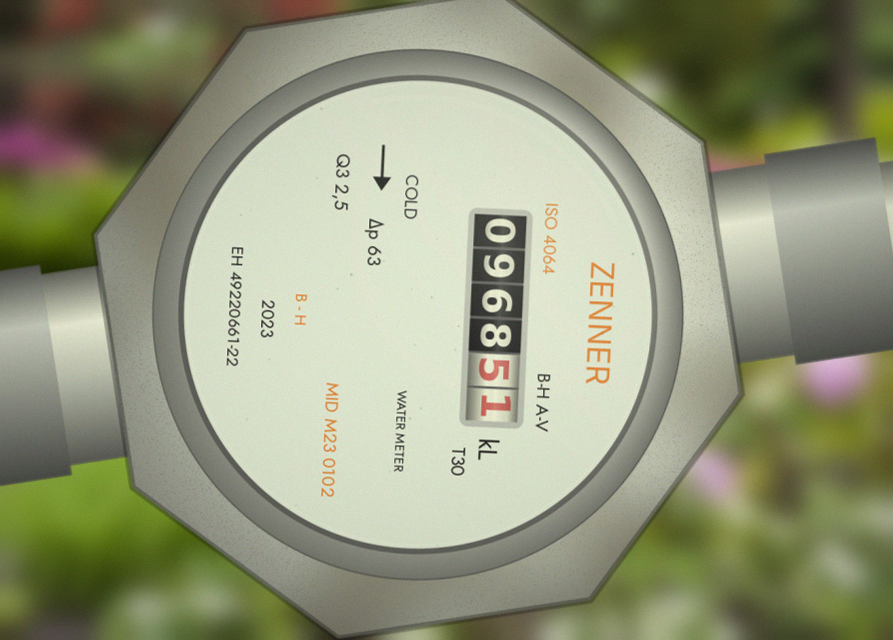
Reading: 968.51 kL
